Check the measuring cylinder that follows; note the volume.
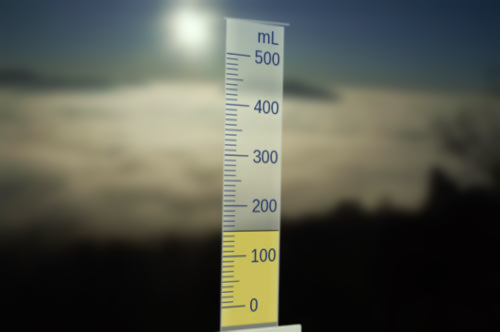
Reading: 150 mL
